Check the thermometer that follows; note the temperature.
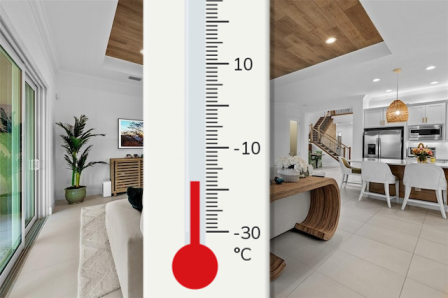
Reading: -18 °C
